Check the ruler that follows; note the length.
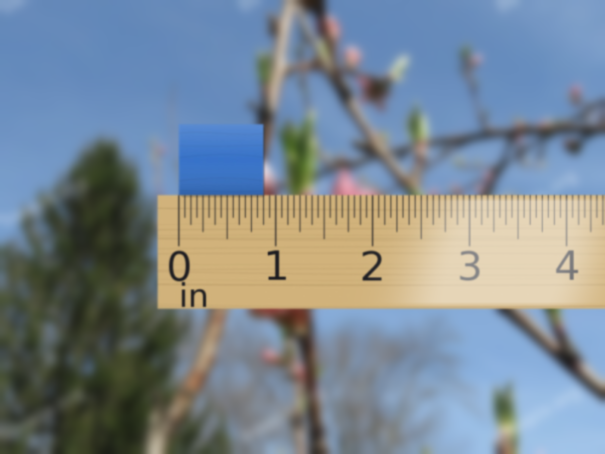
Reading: 0.875 in
